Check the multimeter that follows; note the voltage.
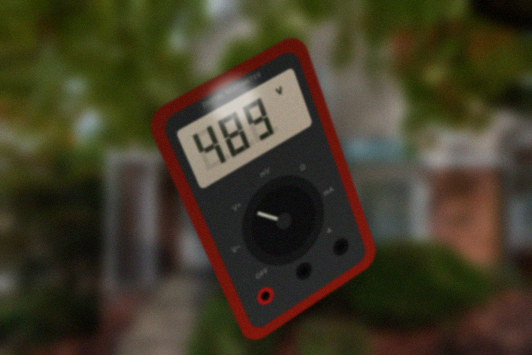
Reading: 489 V
